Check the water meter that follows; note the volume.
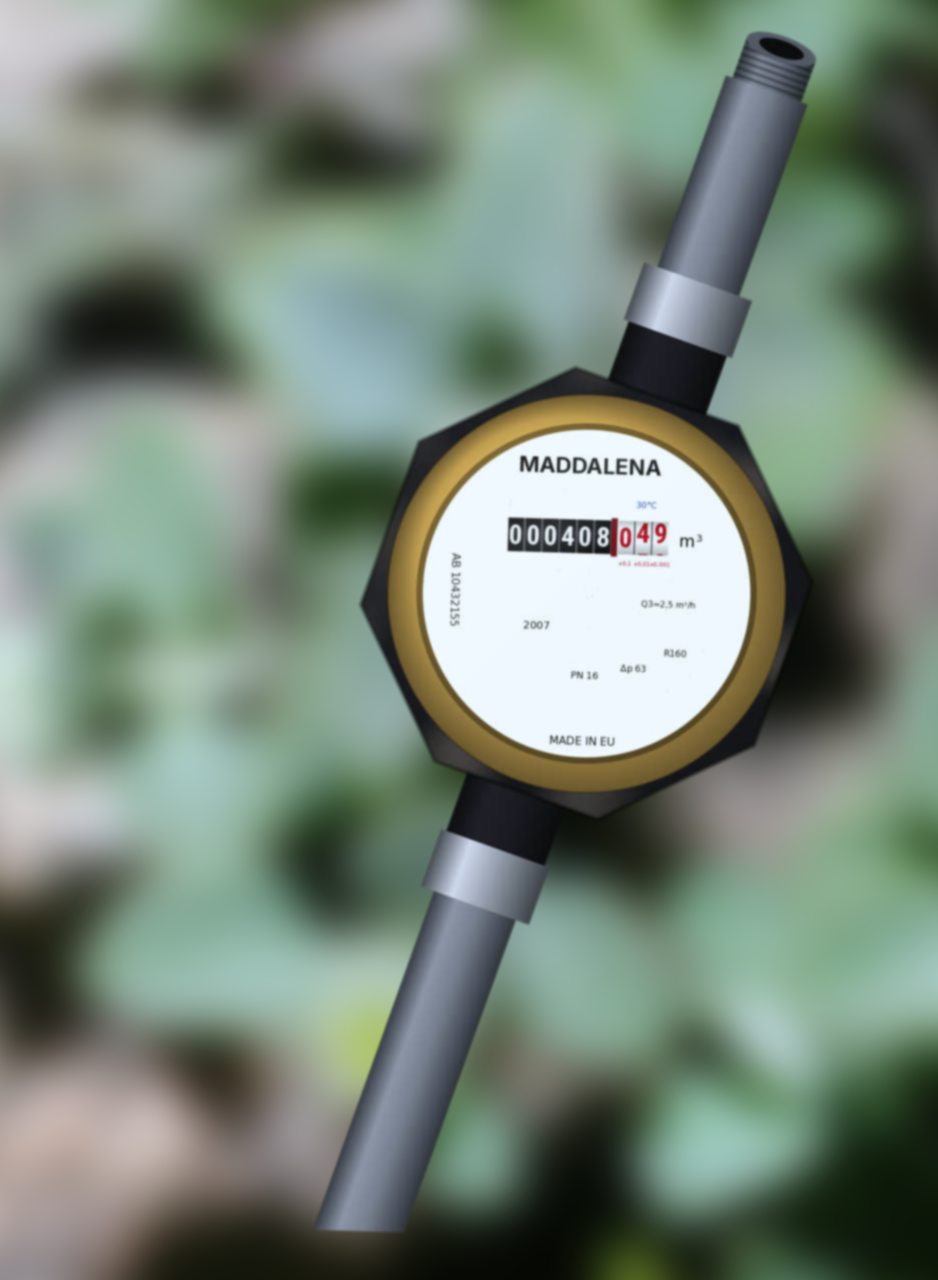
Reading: 408.049 m³
